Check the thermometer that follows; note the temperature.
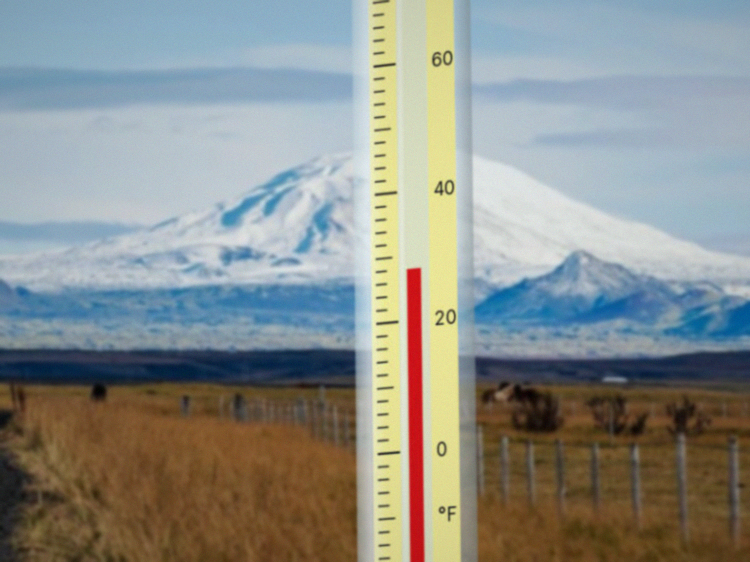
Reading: 28 °F
